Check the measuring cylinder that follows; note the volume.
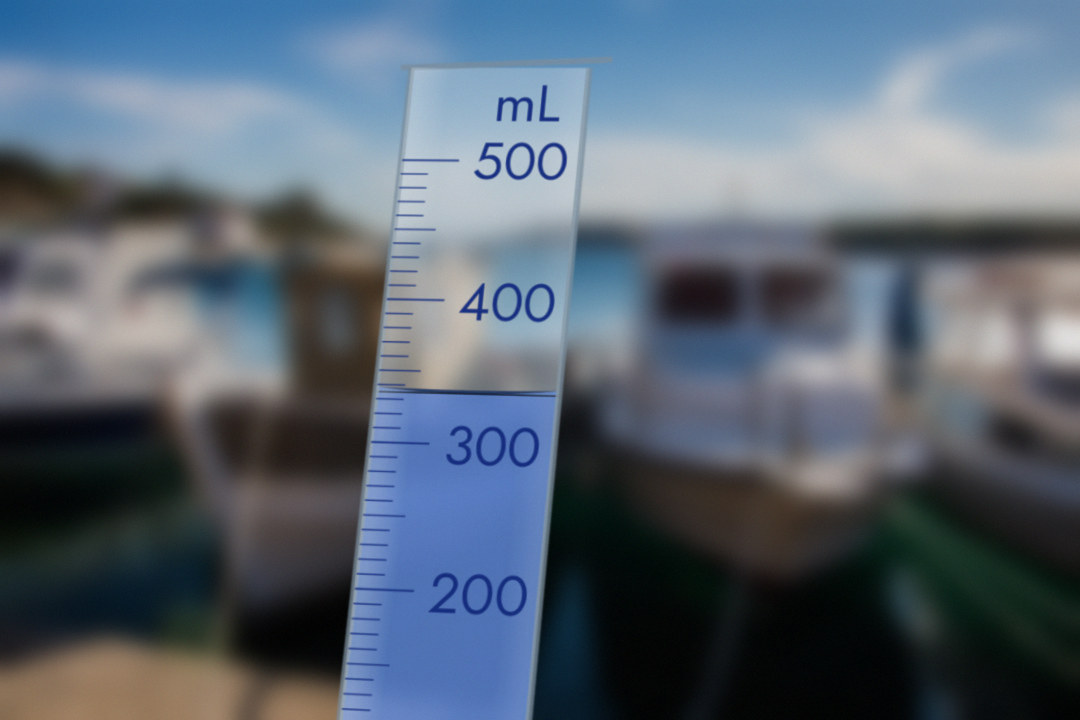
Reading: 335 mL
